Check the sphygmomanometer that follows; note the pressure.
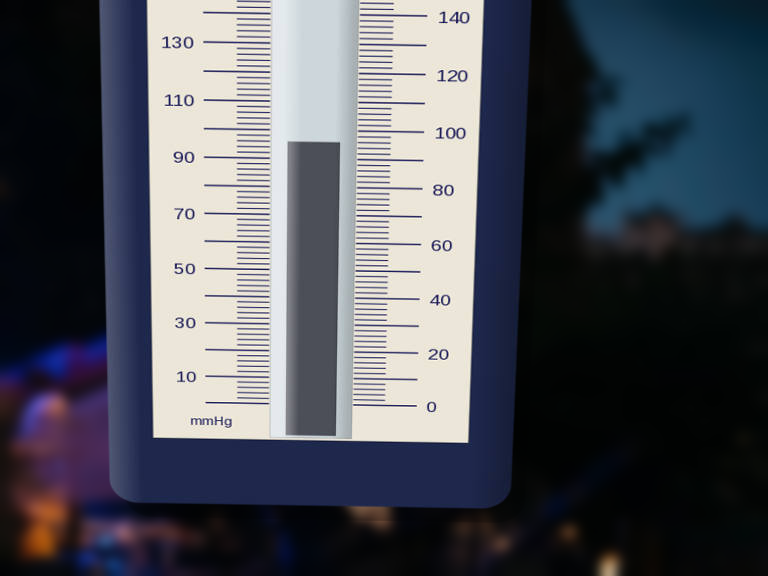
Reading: 96 mmHg
